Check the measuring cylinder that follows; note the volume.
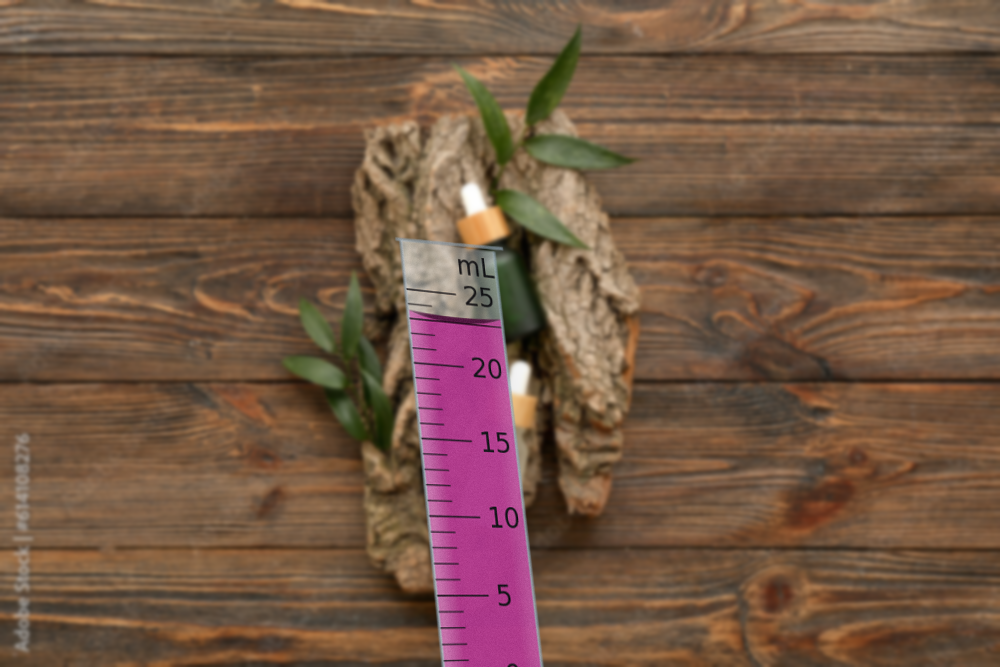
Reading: 23 mL
